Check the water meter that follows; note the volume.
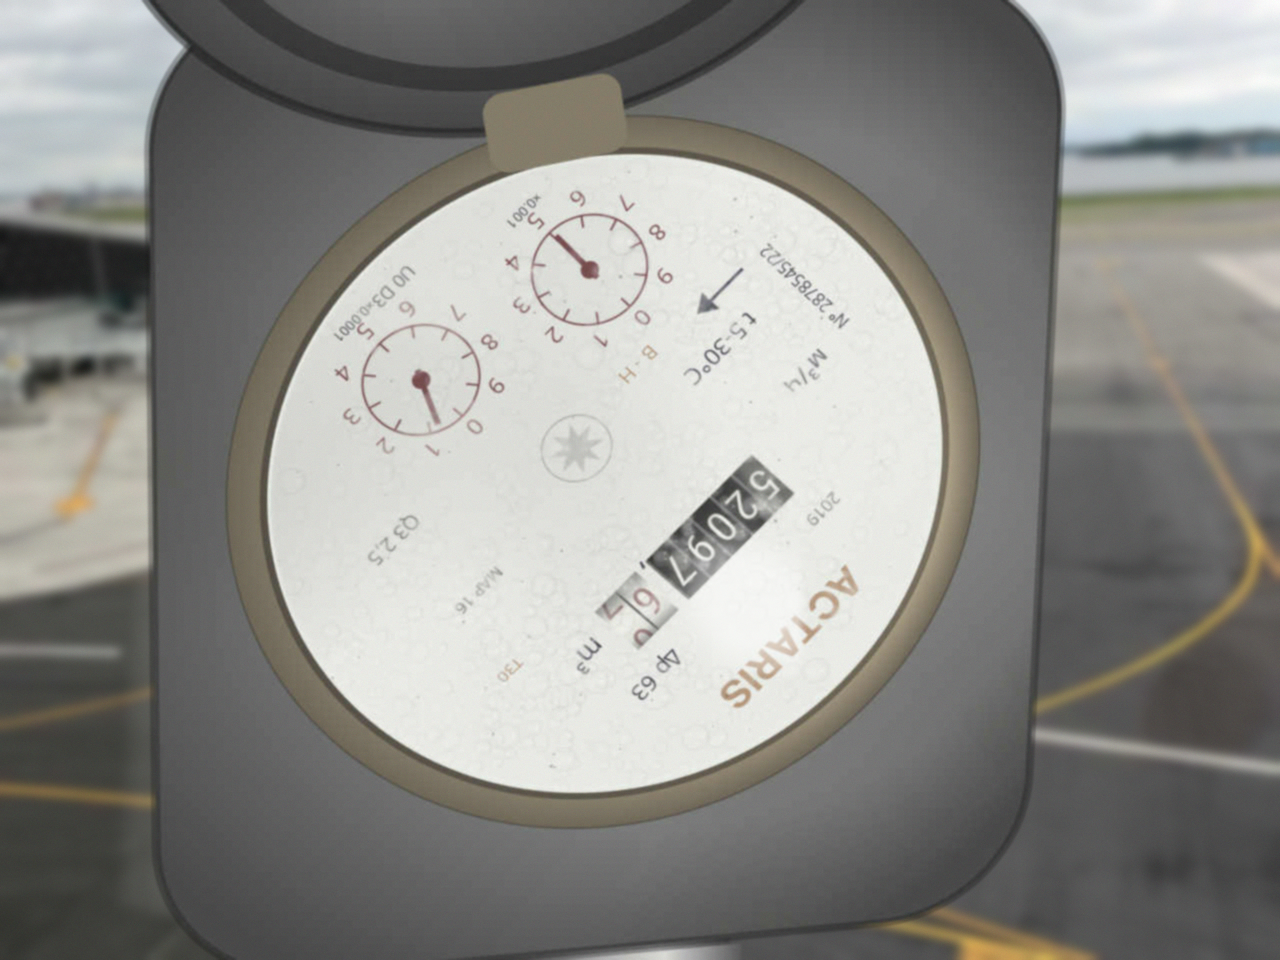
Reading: 52097.6650 m³
